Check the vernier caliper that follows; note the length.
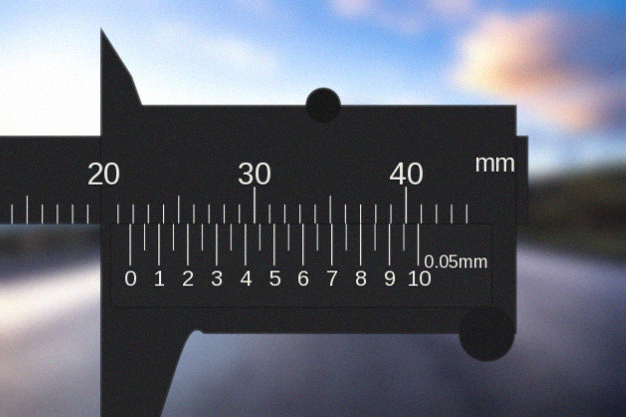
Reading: 21.8 mm
